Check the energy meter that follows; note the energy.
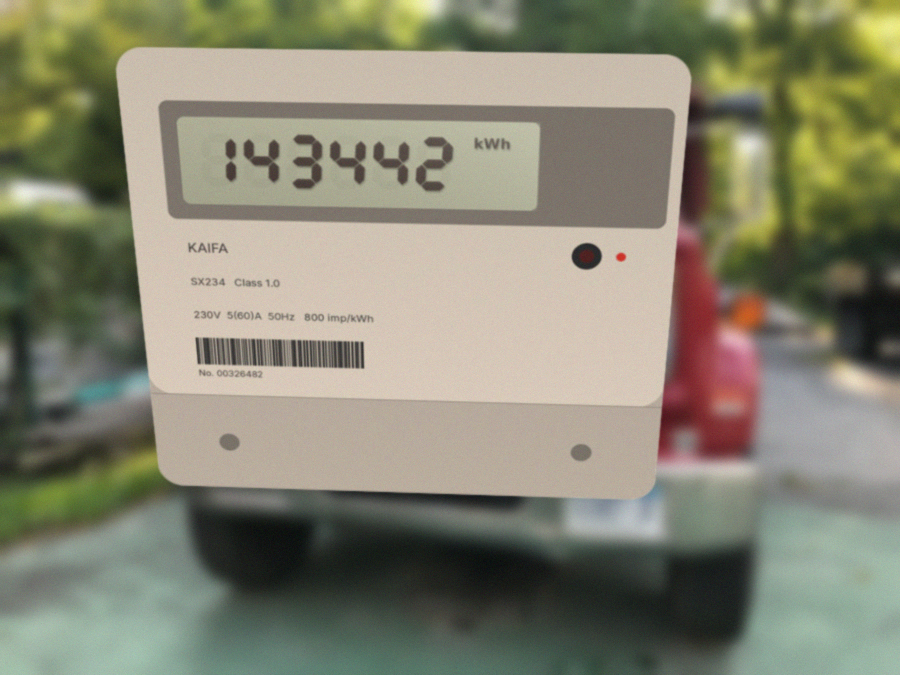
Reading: 143442 kWh
